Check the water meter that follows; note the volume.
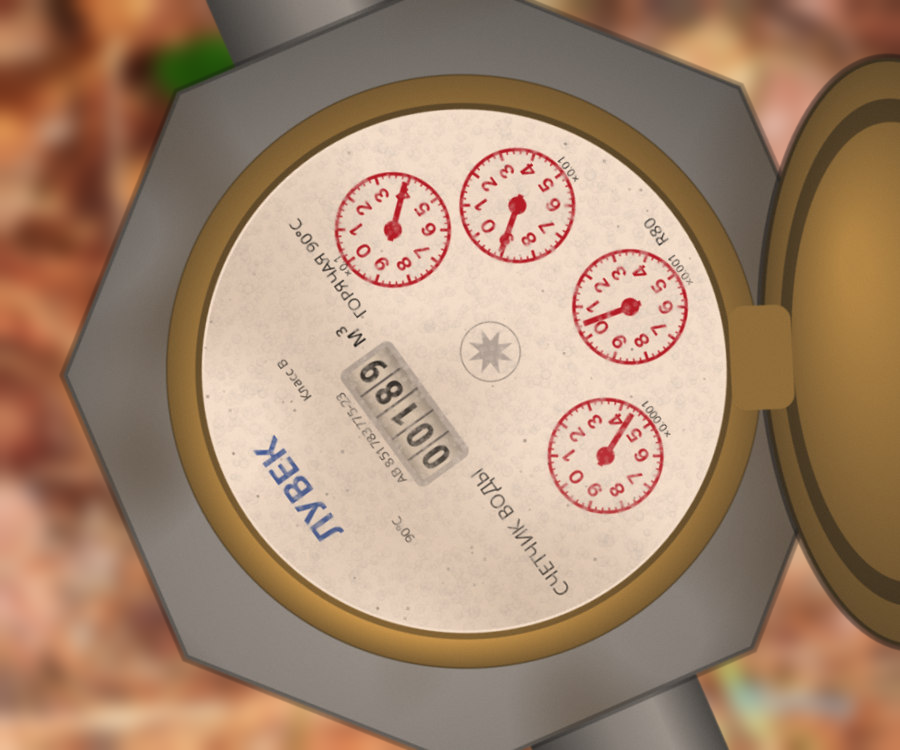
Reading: 189.3904 m³
